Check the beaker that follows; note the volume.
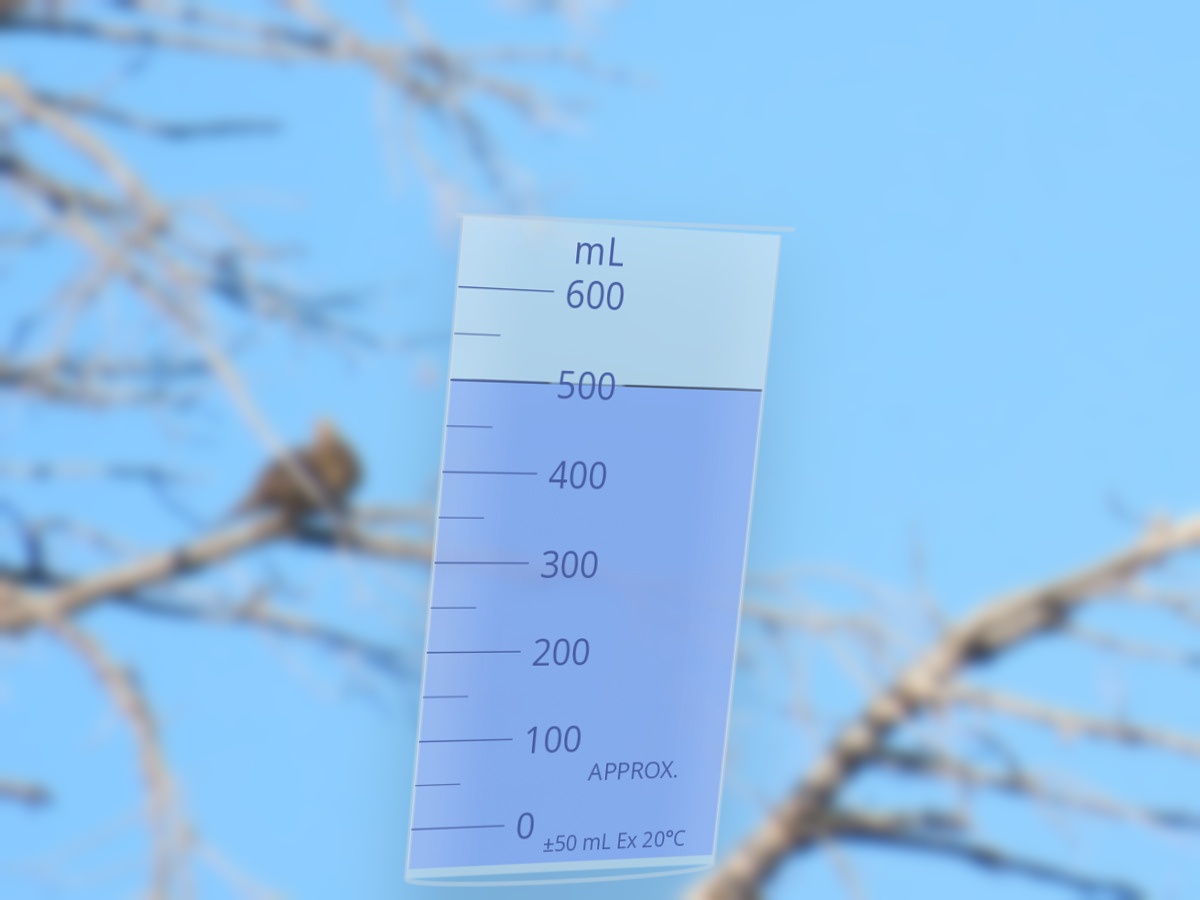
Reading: 500 mL
